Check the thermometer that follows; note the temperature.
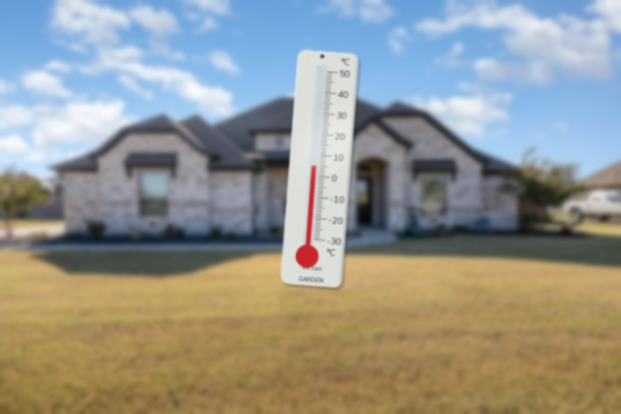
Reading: 5 °C
